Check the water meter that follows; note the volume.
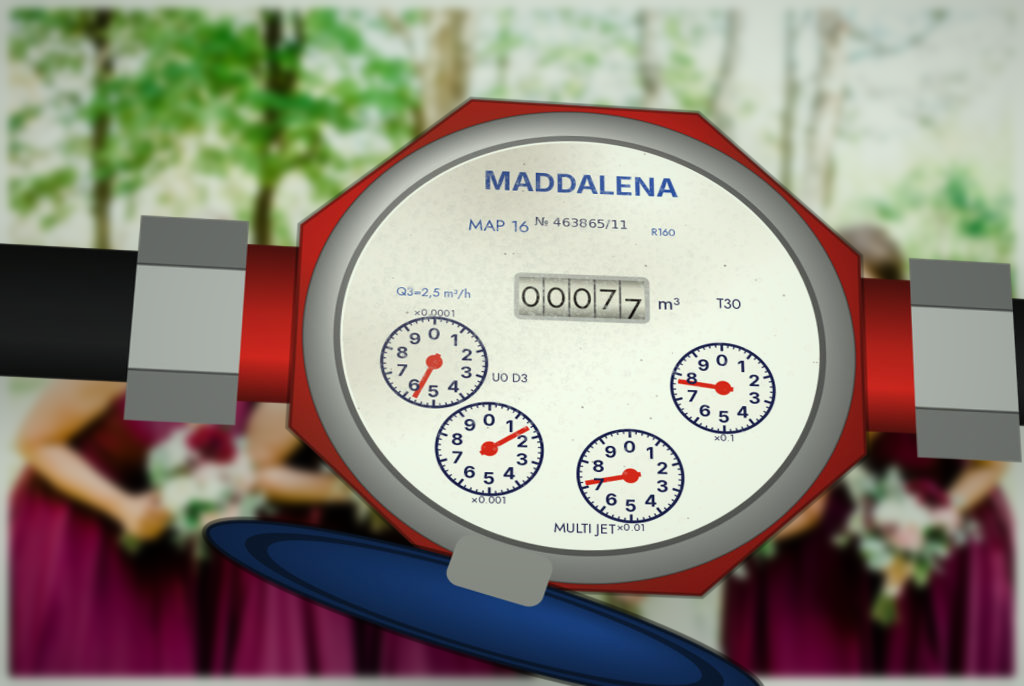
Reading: 76.7715 m³
